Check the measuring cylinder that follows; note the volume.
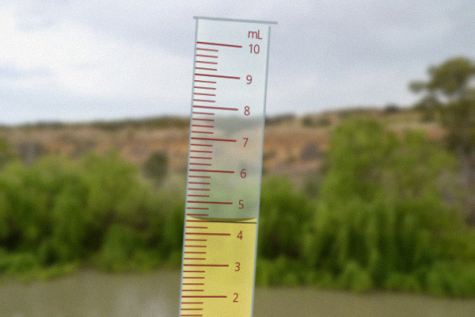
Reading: 4.4 mL
